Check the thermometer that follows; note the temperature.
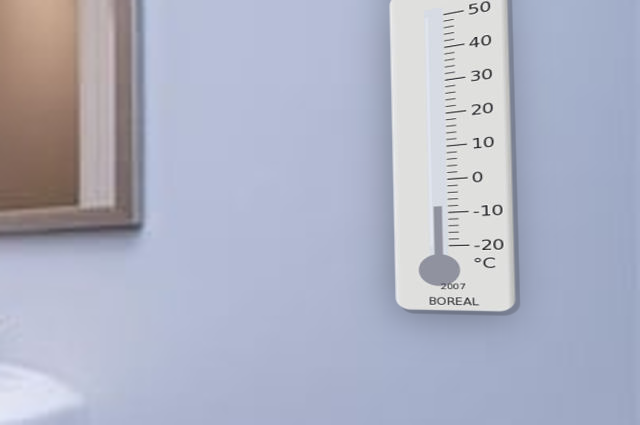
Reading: -8 °C
